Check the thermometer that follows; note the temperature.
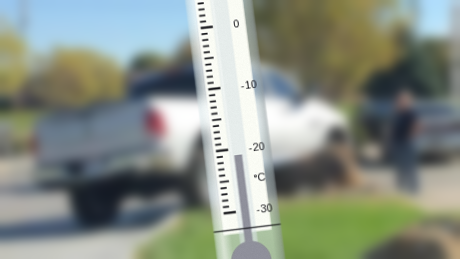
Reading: -21 °C
